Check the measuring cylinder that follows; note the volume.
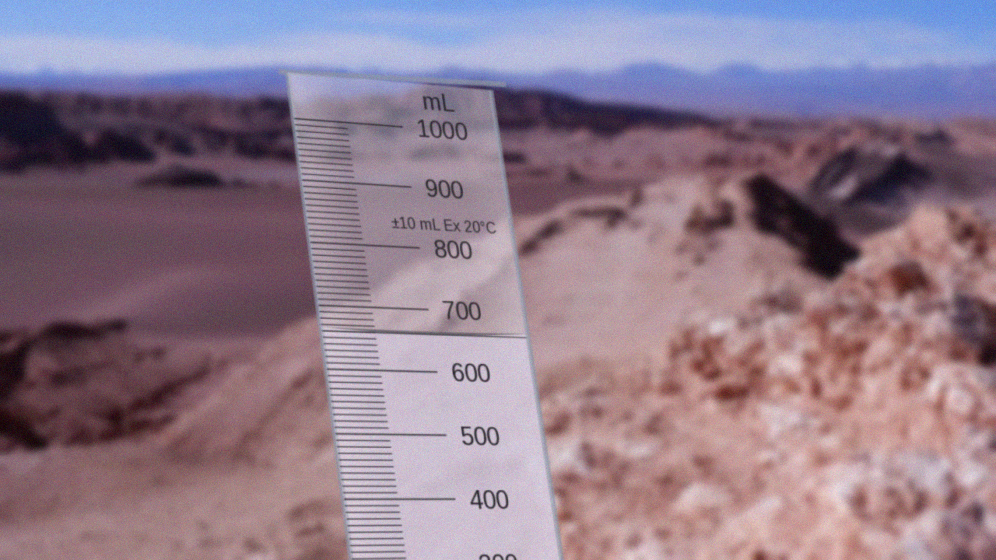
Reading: 660 mL
